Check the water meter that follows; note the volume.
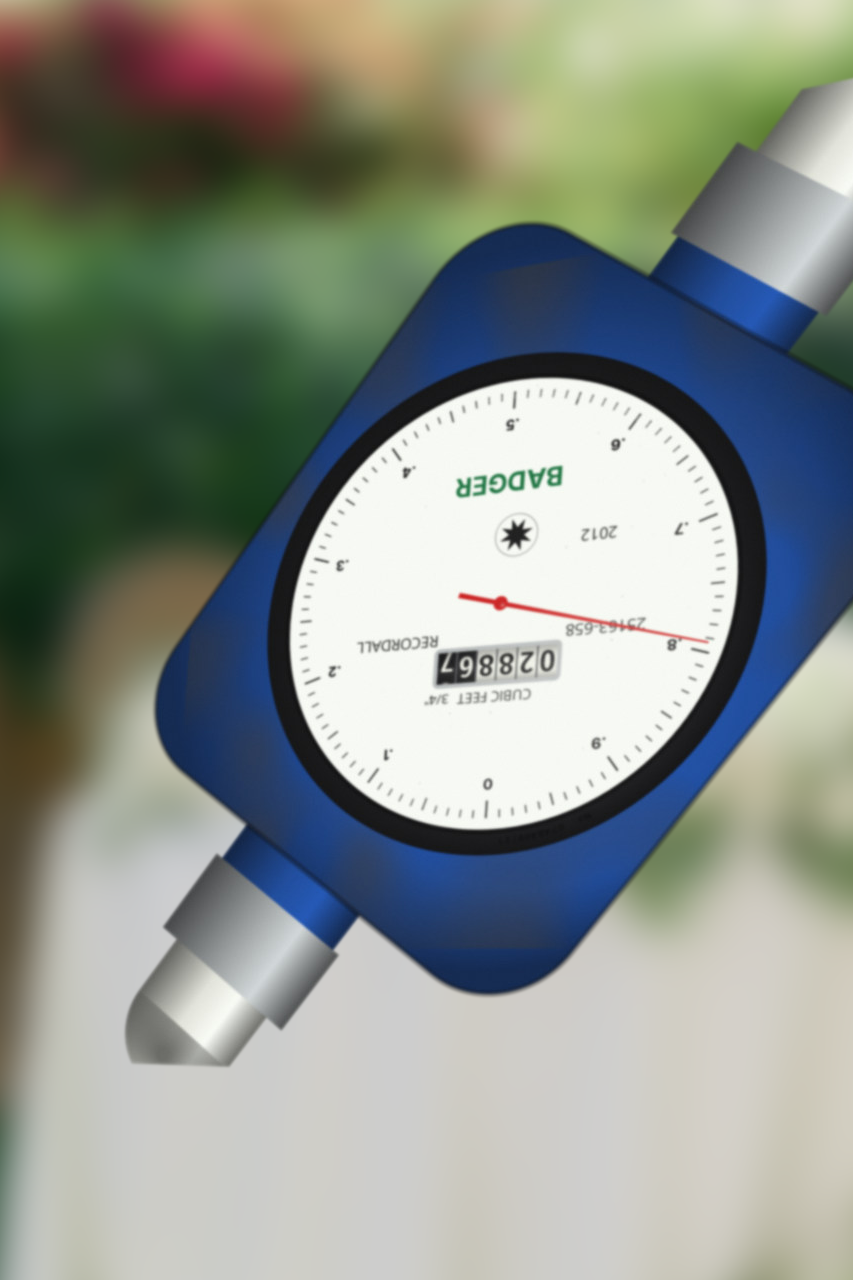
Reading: 28866.79 ft³
